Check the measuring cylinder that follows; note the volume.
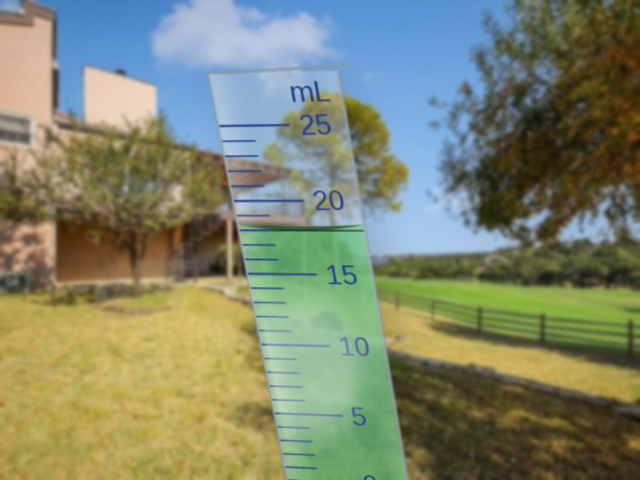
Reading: 18 mL
